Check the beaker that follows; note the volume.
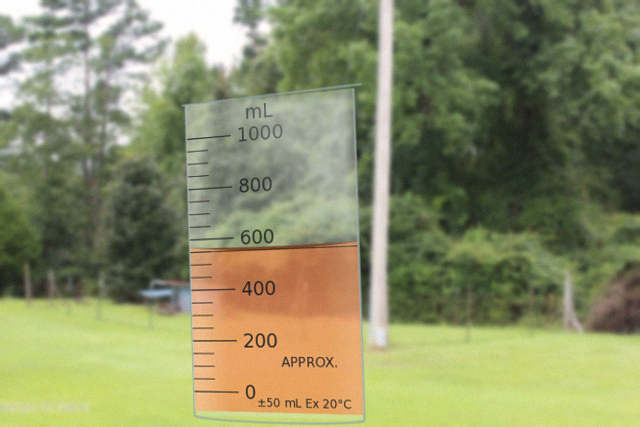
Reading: 550 mL
